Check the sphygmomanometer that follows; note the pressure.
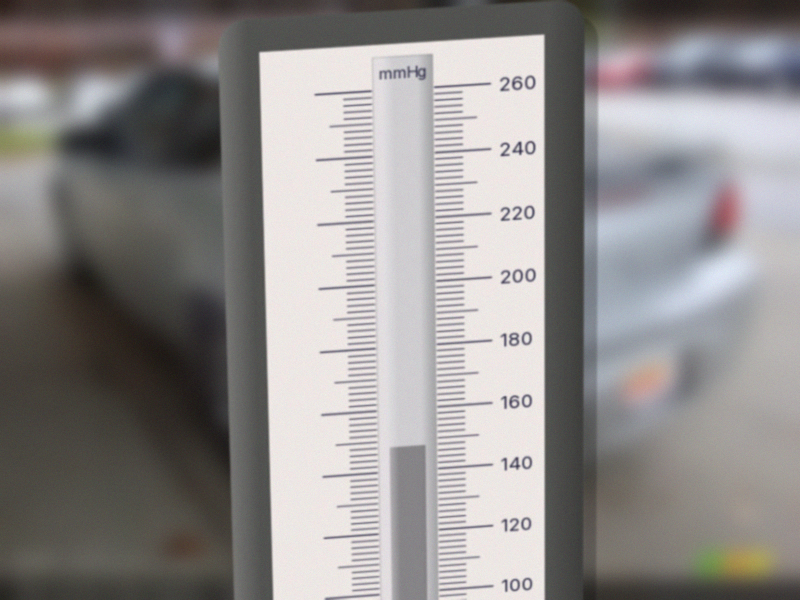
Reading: 148 mmHg
